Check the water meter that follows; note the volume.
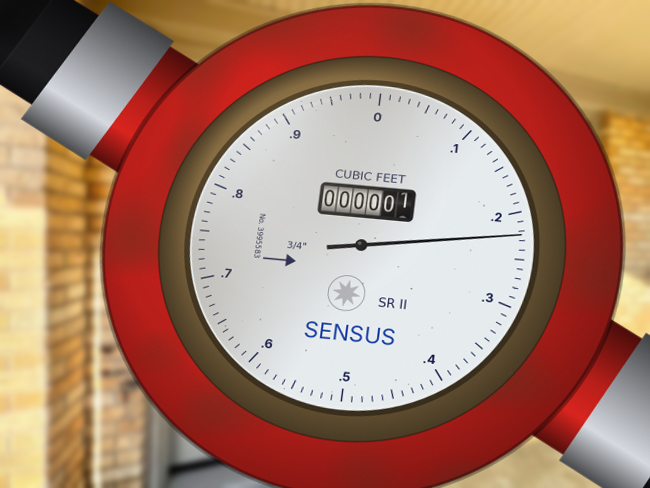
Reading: 1.22 ft³
